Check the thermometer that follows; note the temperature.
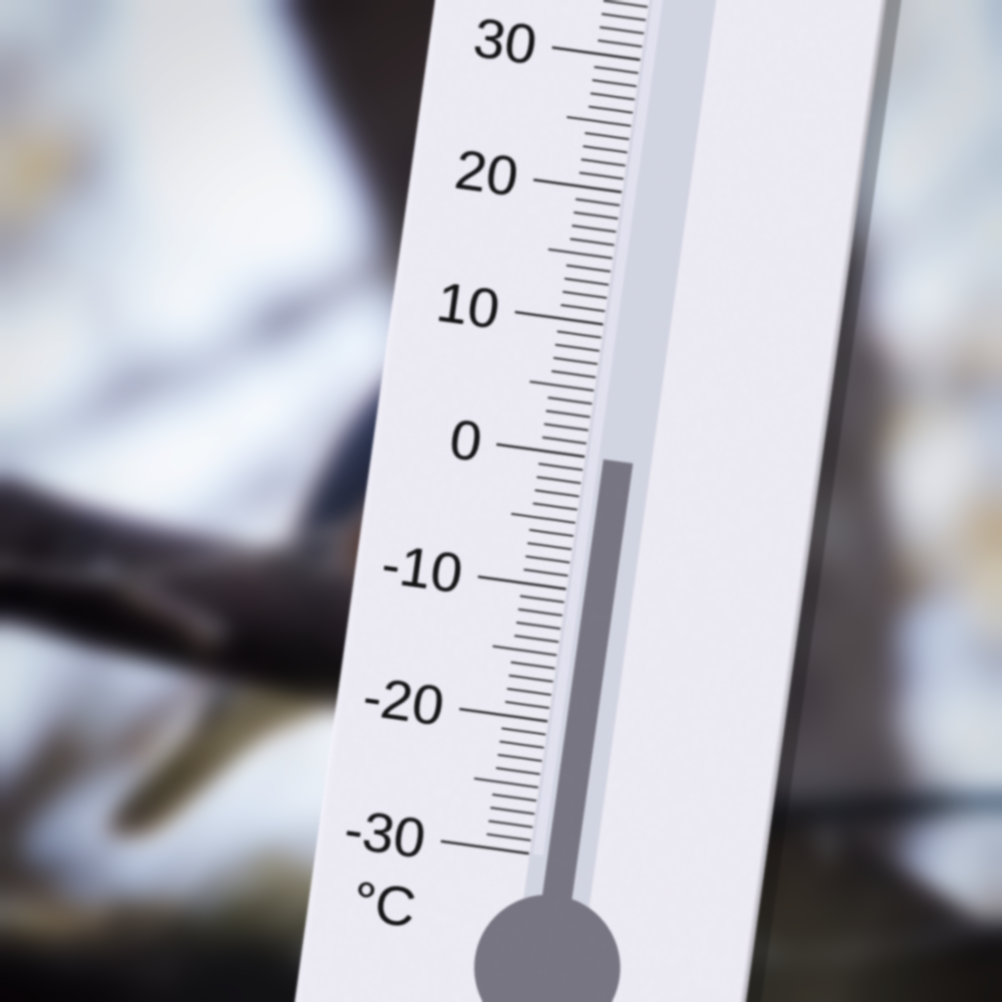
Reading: 0 °C
